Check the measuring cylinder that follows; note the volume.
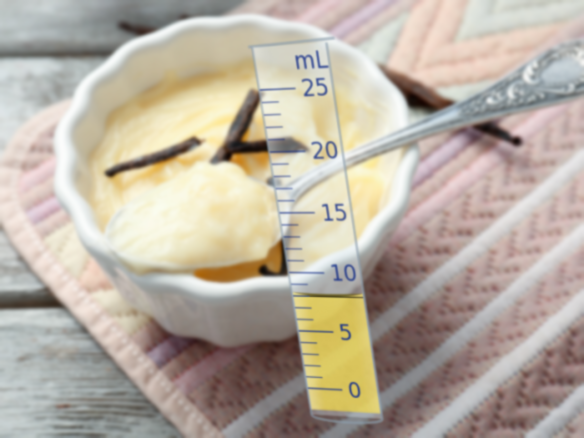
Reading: 8 mL
